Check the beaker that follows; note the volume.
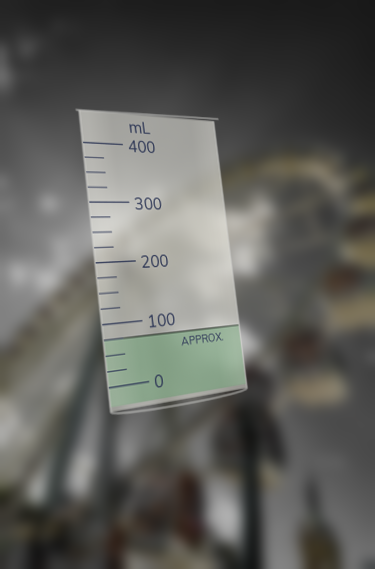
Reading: 75 mL
